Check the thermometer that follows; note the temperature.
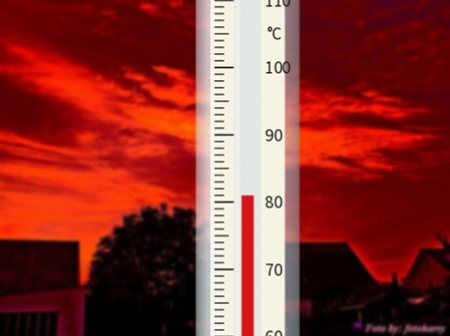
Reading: 81 °C
